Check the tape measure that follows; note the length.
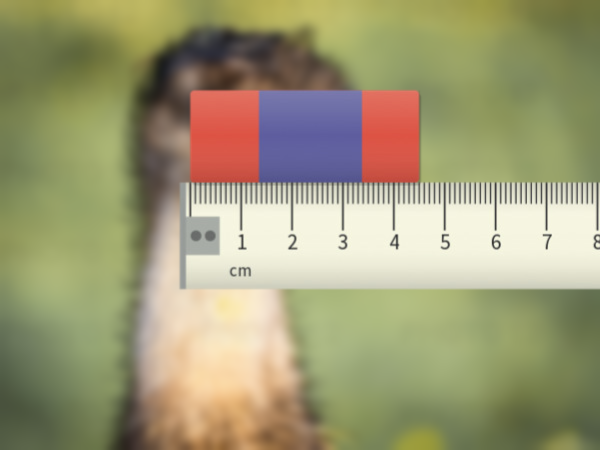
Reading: 4.5 cm
